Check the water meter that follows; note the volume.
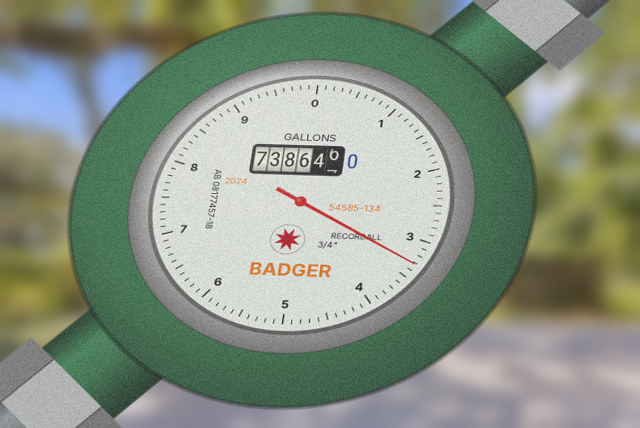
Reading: 7386463.3 gal
